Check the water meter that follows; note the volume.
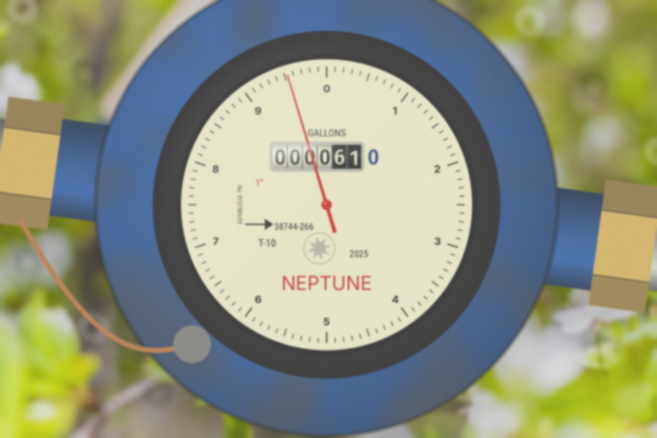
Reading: 609.5 gal
